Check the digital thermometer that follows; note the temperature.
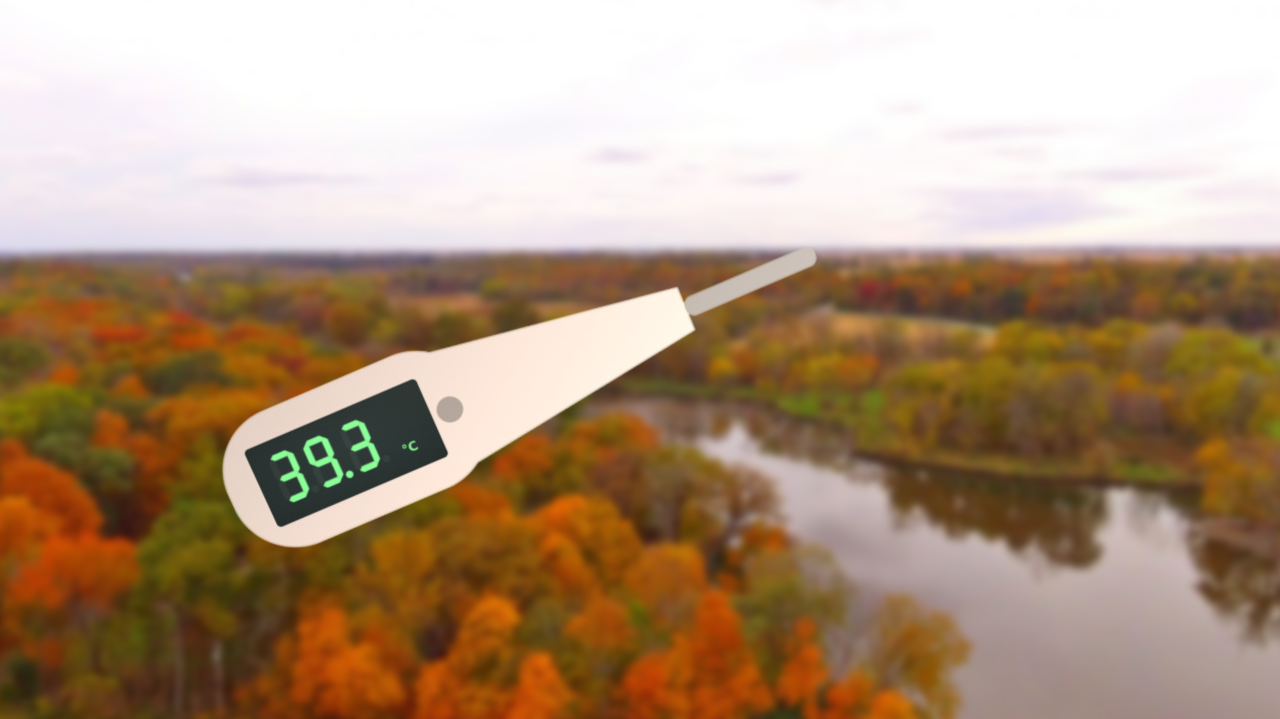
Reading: 39.3 °C
